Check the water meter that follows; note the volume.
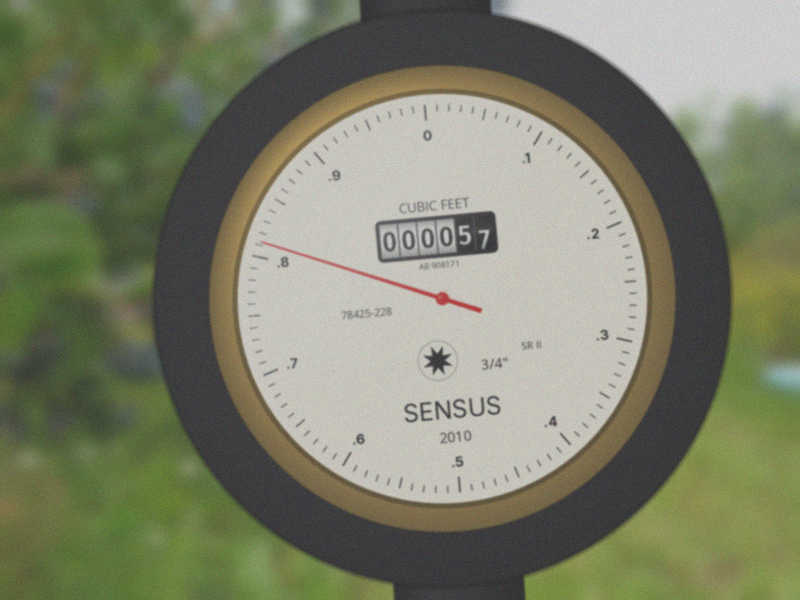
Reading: 56.81 ft³
